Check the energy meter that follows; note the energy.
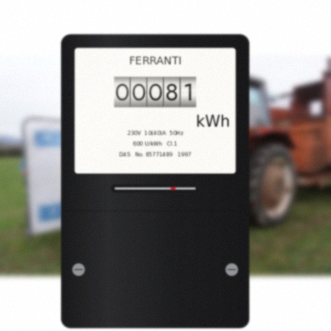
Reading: 81 kWh
